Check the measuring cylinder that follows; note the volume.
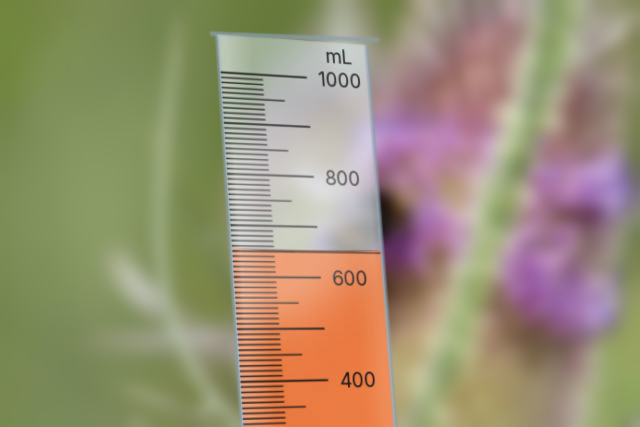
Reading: 650 mL
